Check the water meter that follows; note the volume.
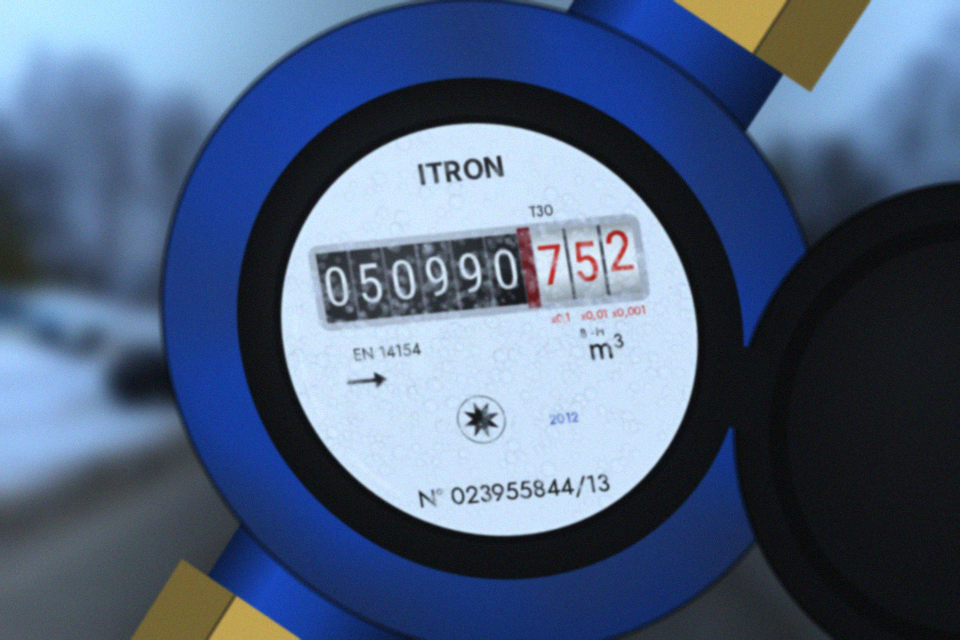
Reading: 50990.752 m³
